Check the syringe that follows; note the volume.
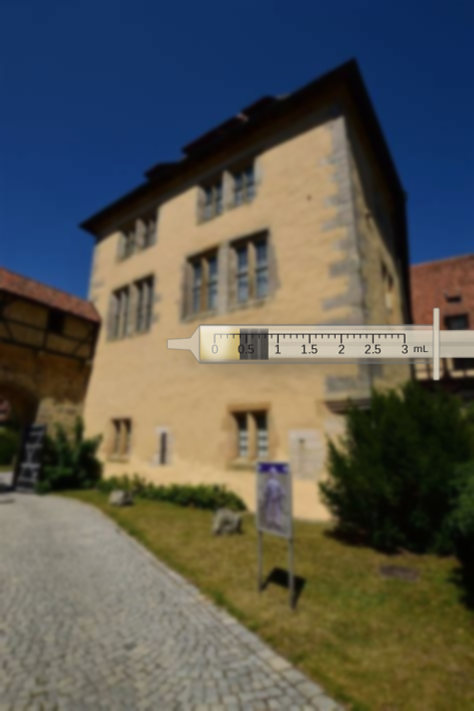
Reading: 0.4 mL
